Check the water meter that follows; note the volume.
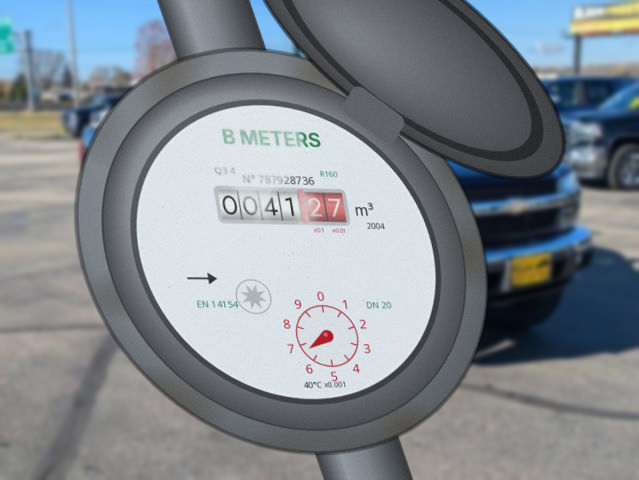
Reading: 41.276 m³
